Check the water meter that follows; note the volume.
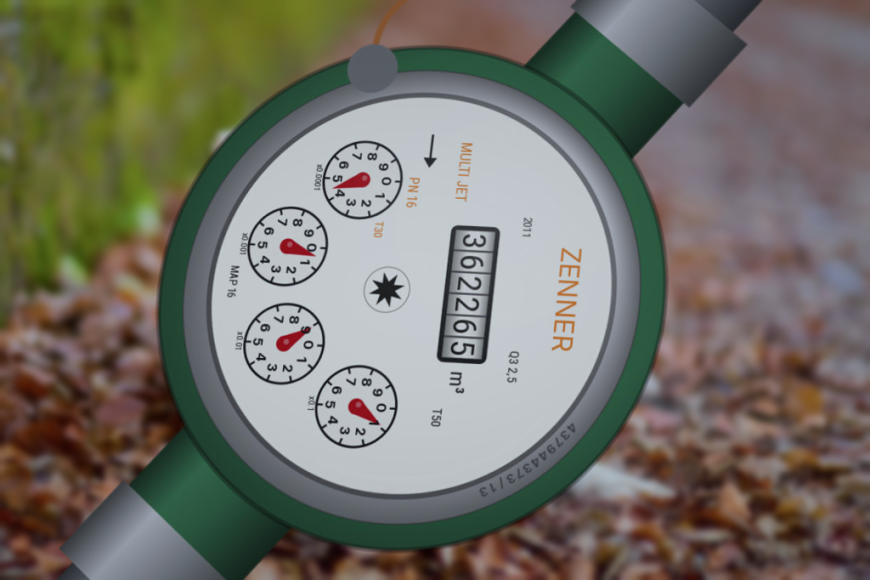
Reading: 362265.0904 m³
